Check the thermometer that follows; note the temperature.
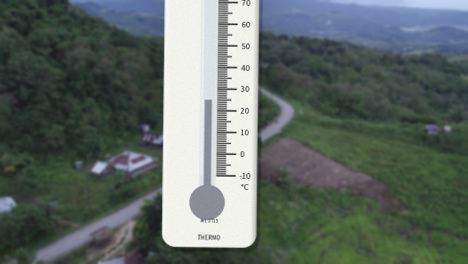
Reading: 25 °C
